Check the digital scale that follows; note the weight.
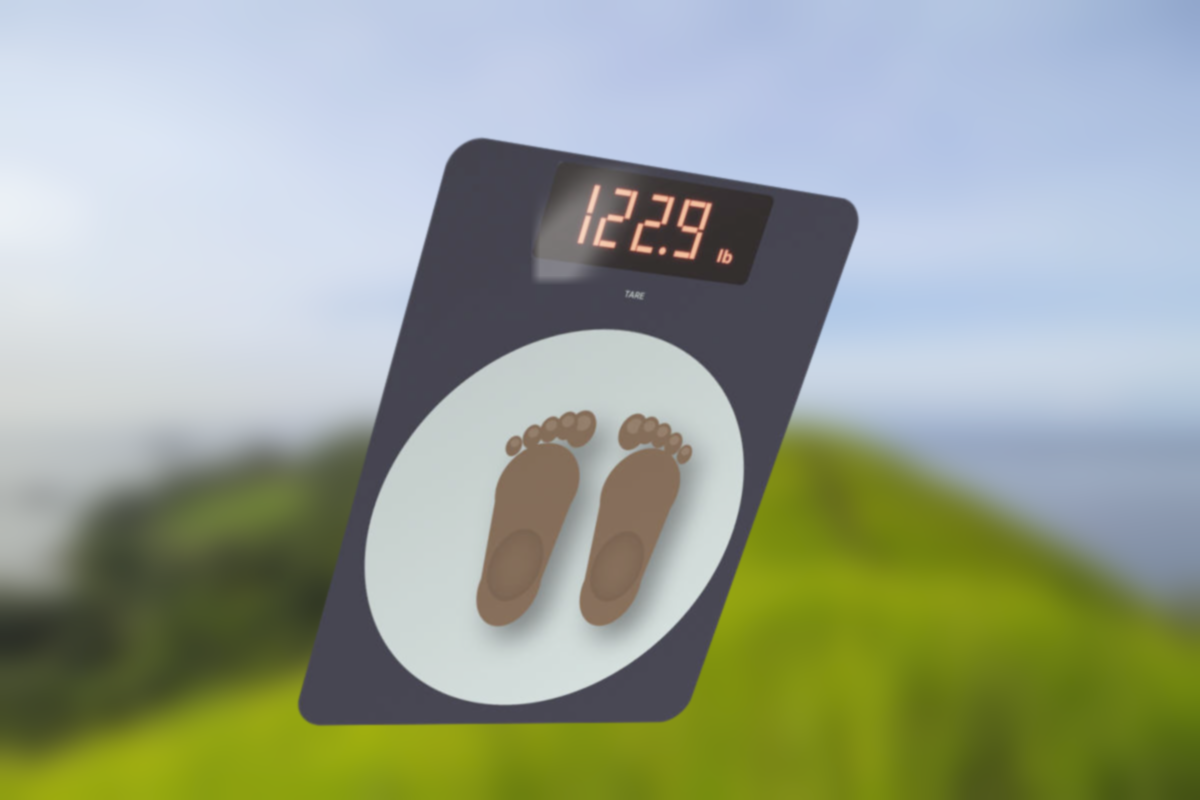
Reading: 122.9 lb
